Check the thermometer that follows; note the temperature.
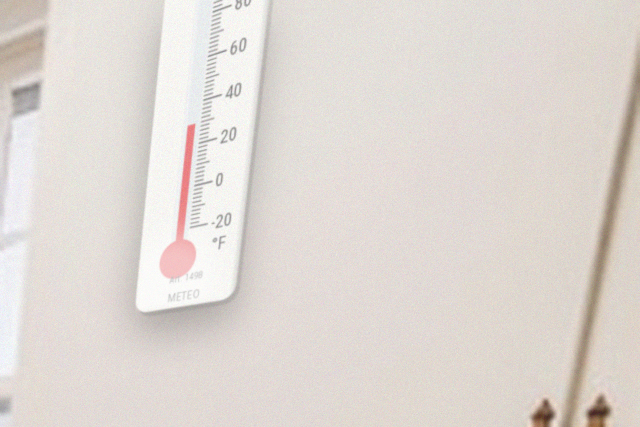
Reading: 30 °F
